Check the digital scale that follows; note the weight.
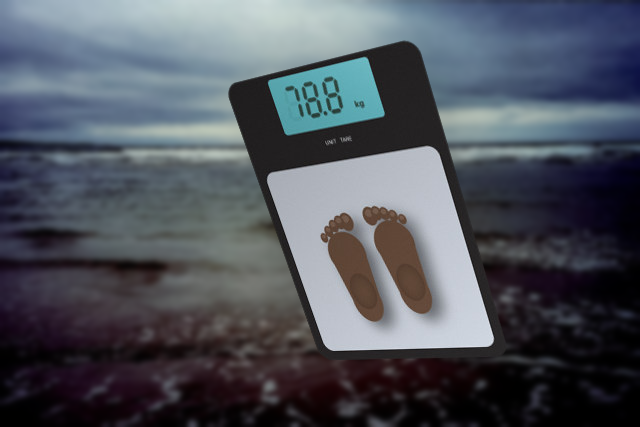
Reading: 78.8 kg
